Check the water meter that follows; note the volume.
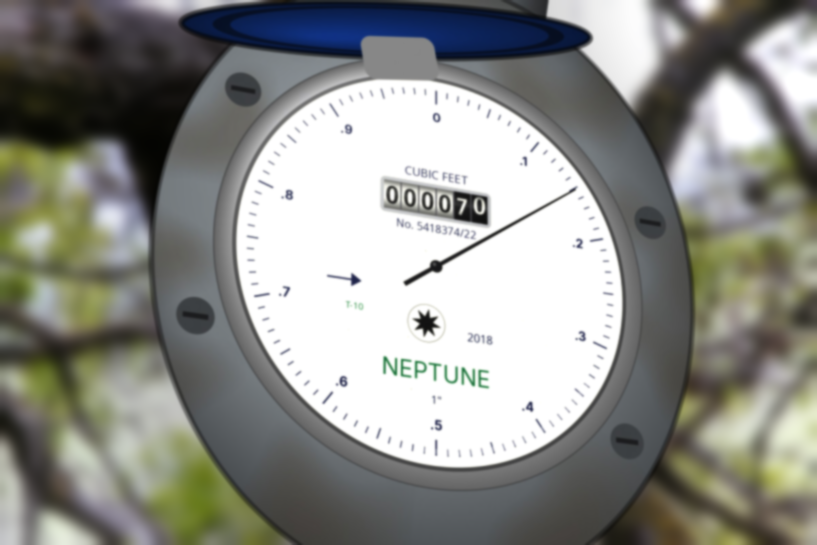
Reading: 70.15 ft³
